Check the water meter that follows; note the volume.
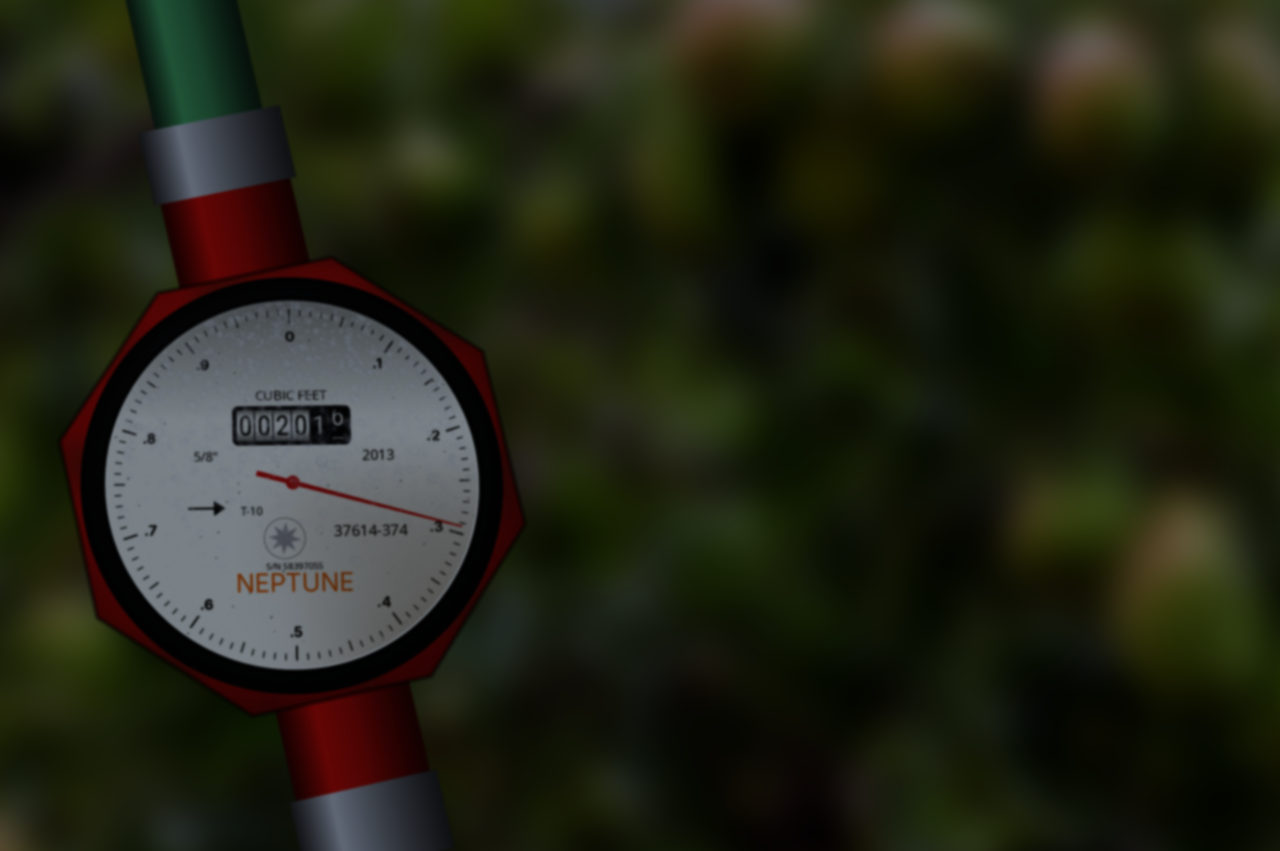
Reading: 2016.29 ft³
